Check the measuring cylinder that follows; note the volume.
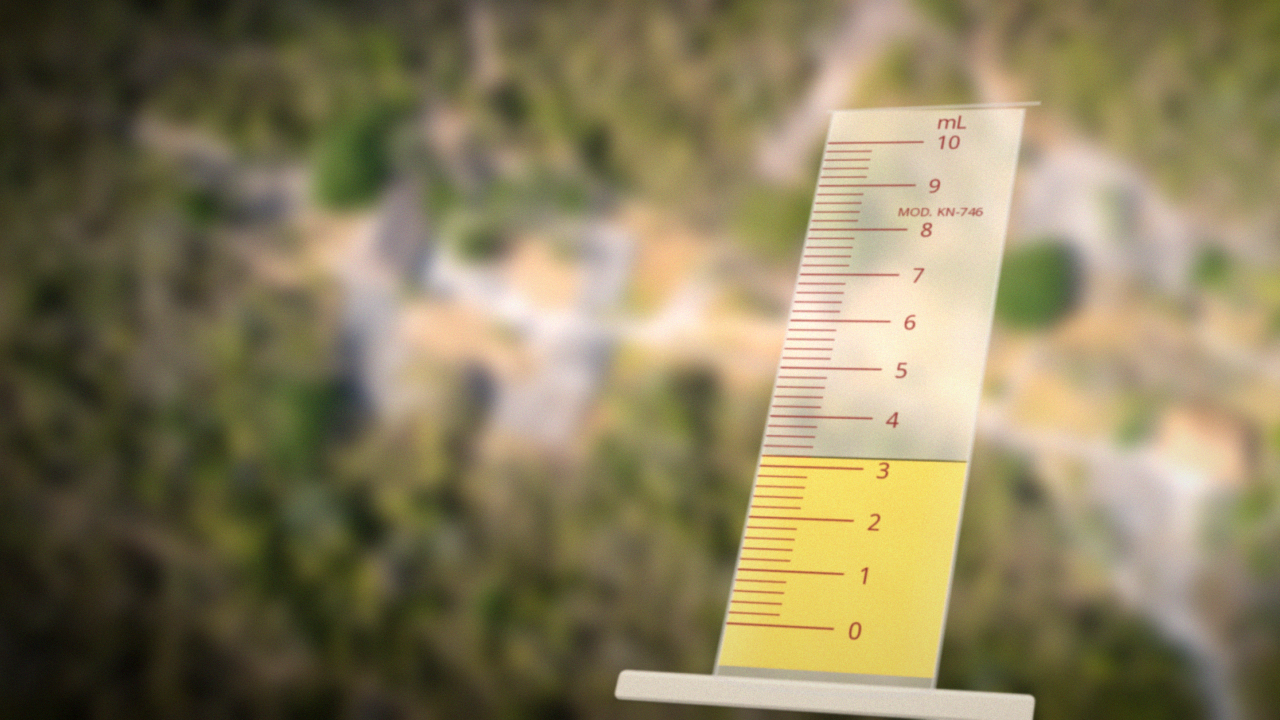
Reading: 3.2 mL
